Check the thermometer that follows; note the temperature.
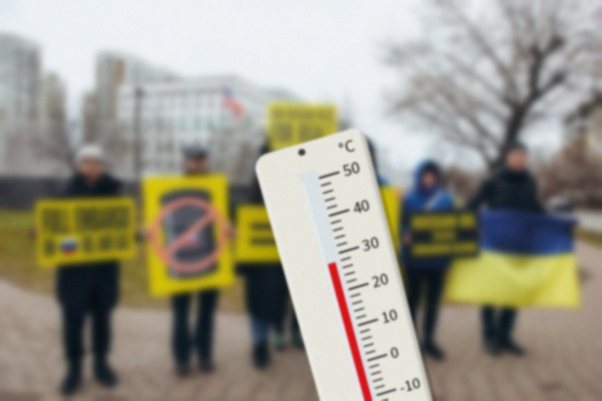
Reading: 28 °C
